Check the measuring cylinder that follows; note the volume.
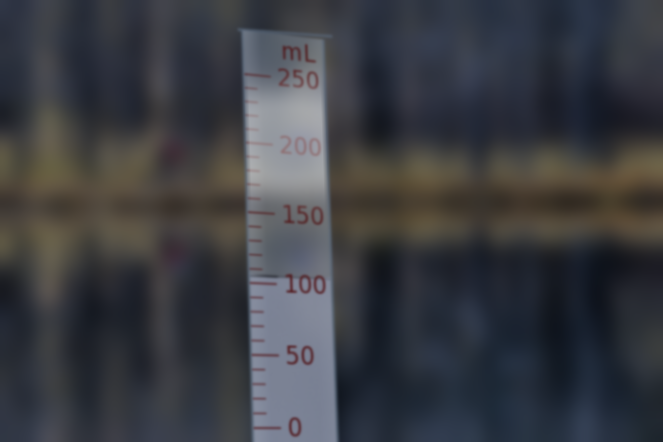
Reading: 105 mL
